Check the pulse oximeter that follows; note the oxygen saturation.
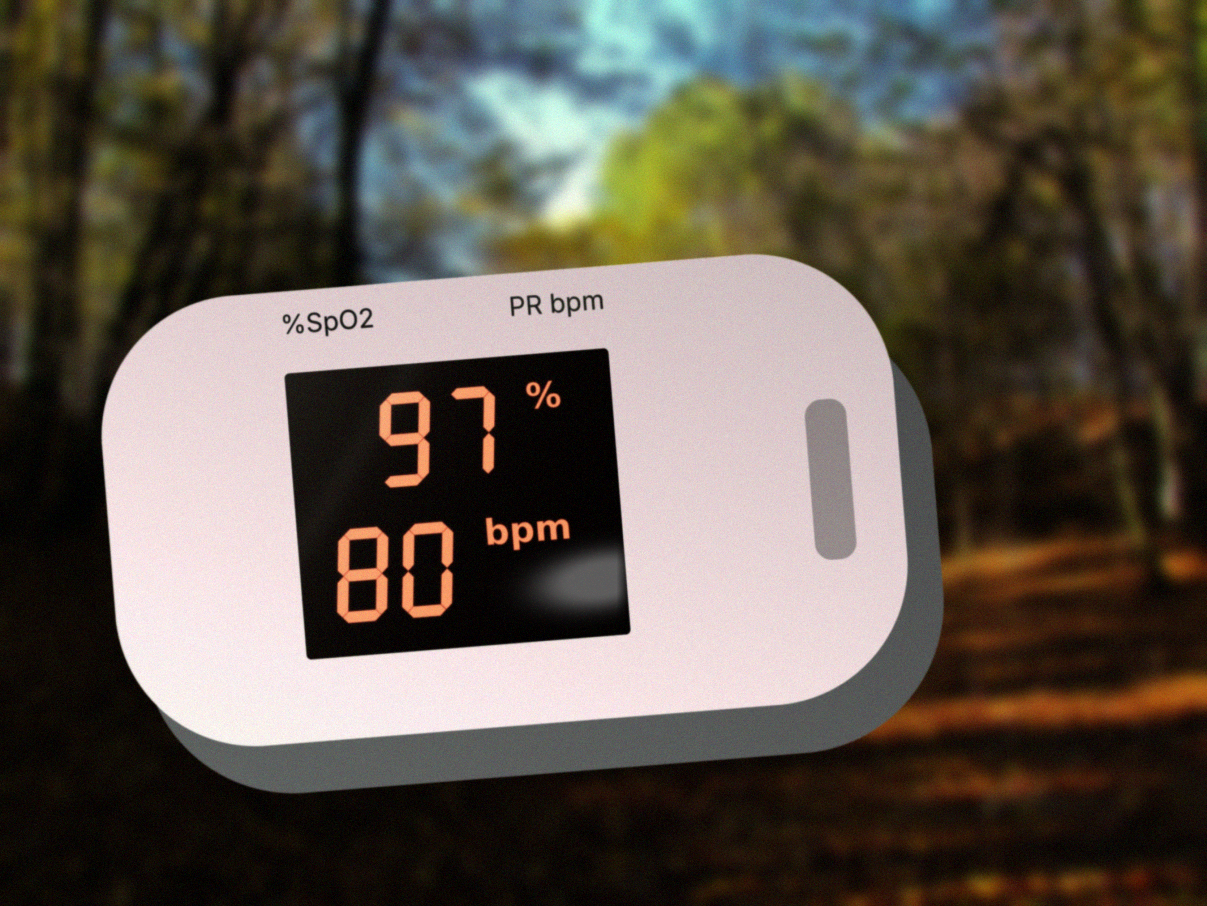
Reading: 97 %
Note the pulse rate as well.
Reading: 80 bpm
